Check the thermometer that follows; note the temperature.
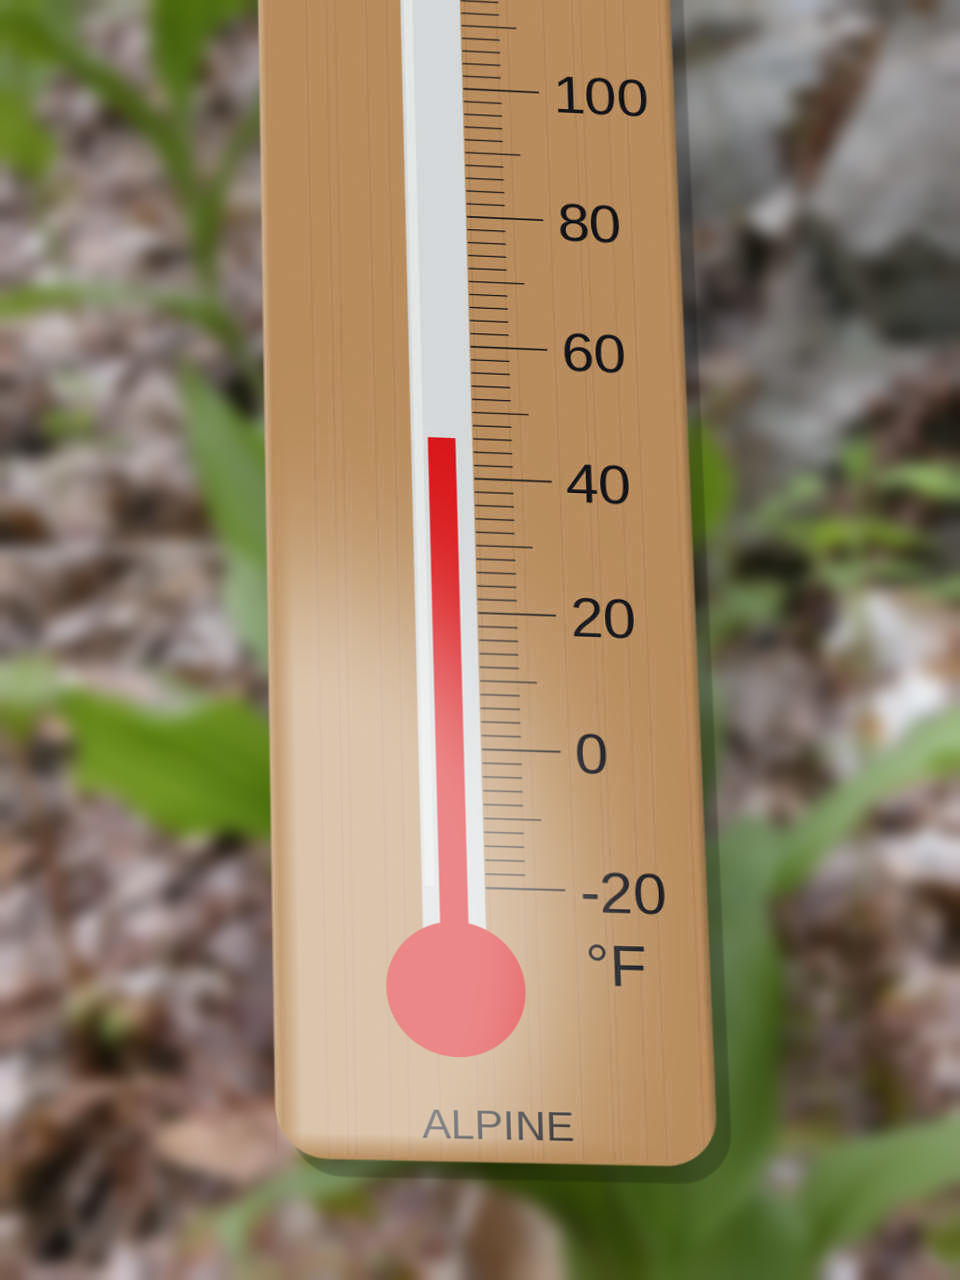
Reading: 46 °F
